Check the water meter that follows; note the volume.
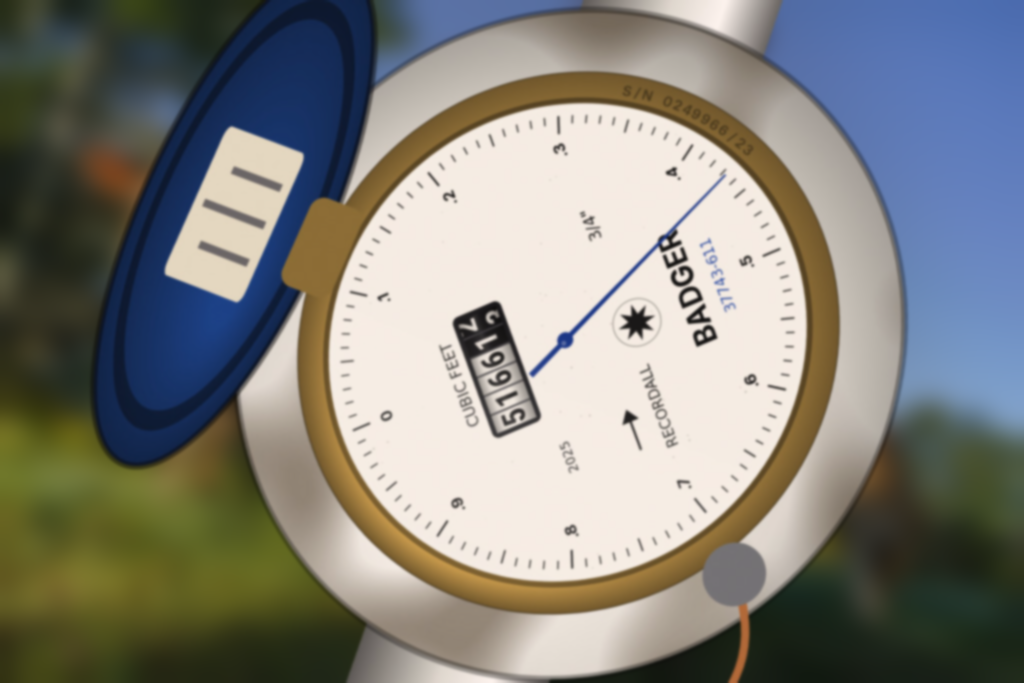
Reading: 516612.43 ft³
